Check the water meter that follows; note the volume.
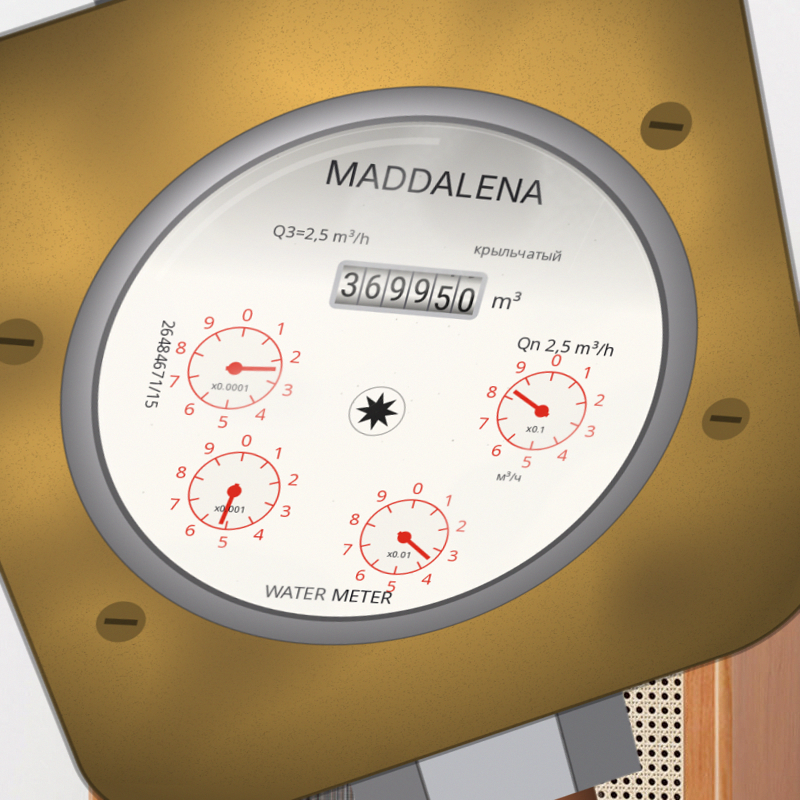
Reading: 369949.8352 m³
